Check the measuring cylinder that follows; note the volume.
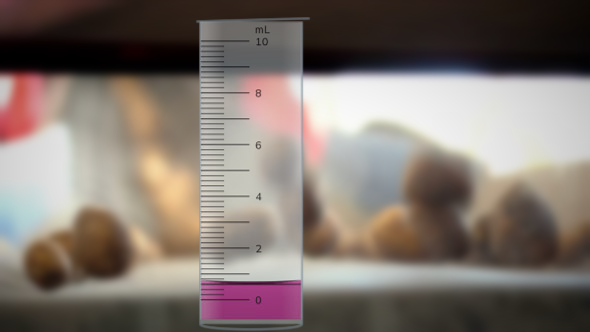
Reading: 0.6 mL
